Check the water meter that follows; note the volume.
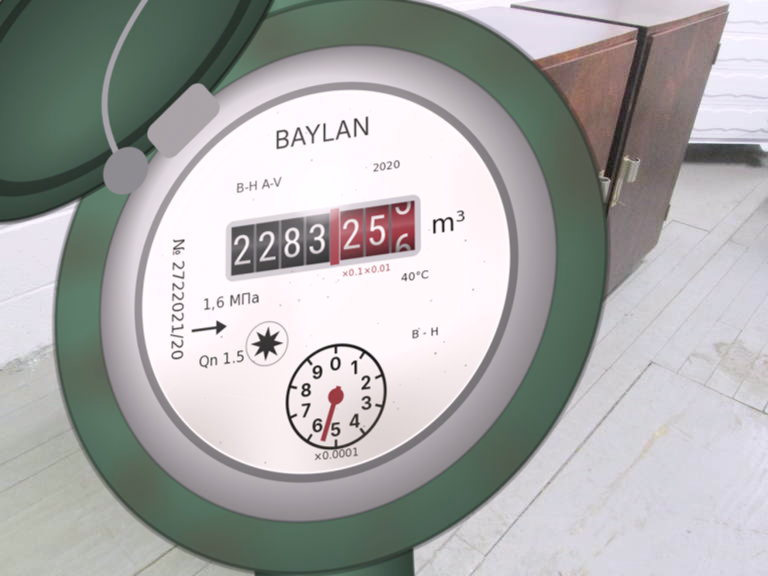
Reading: 2283.2555 m³
